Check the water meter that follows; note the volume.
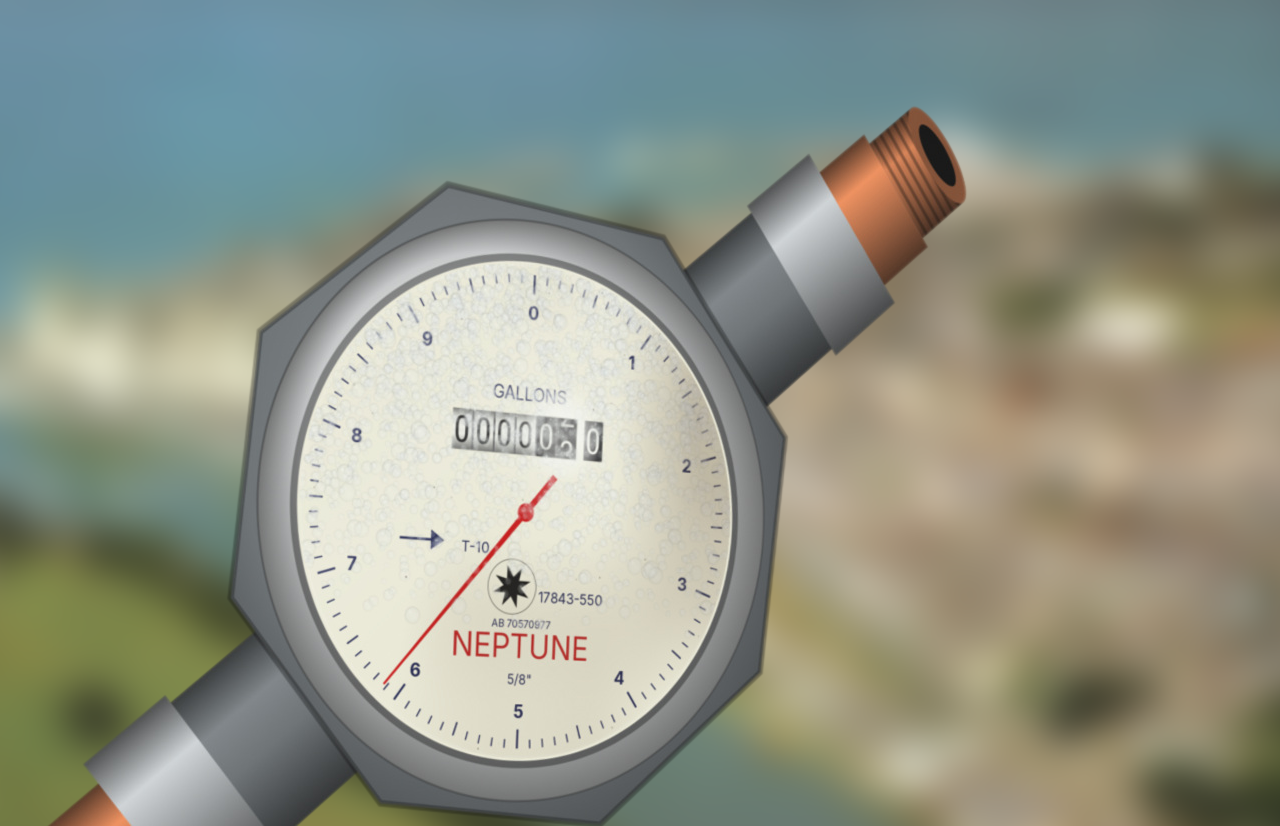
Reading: 26.1 gal
